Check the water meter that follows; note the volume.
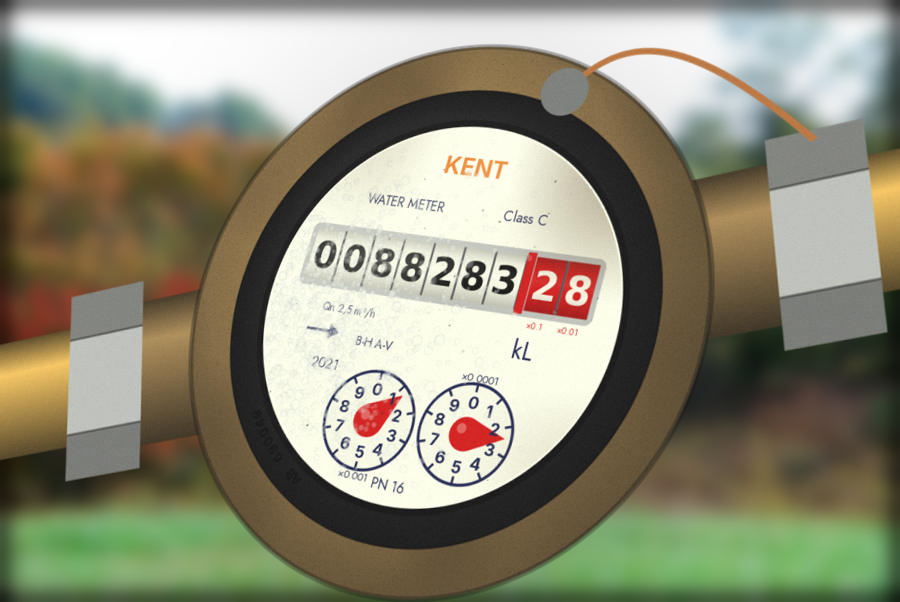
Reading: 88283.2812 kL
